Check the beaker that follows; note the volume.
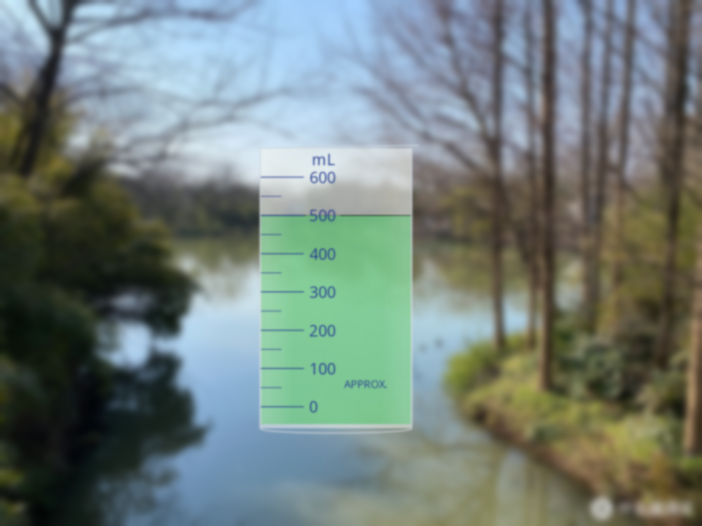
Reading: 500 mL
